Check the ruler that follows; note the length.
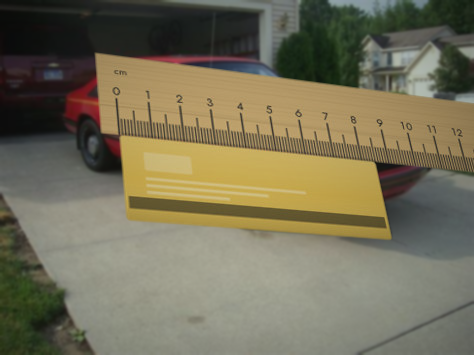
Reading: 8.5 cm
